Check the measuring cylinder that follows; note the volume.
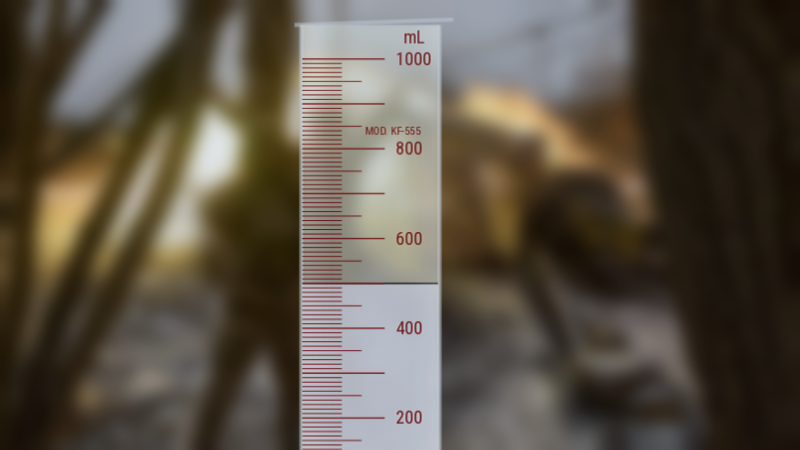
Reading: 500 mL
